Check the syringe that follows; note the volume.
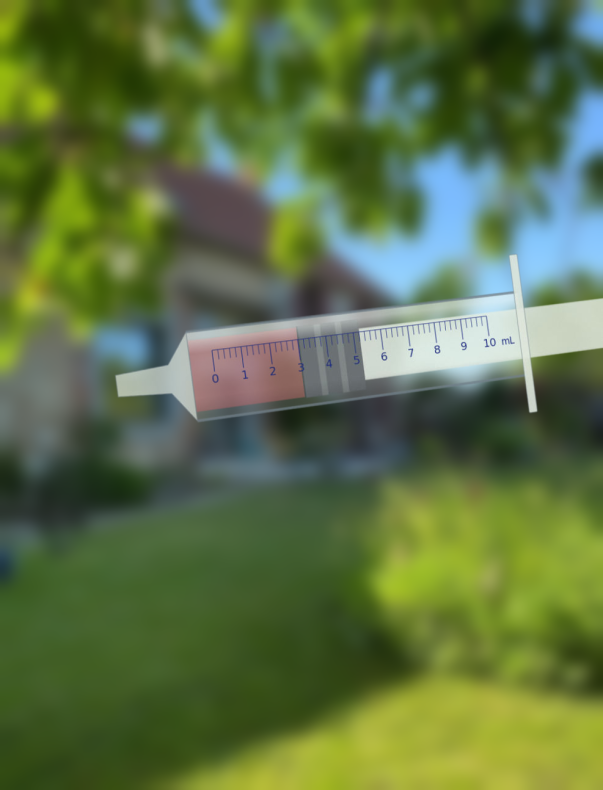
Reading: 3 mL
